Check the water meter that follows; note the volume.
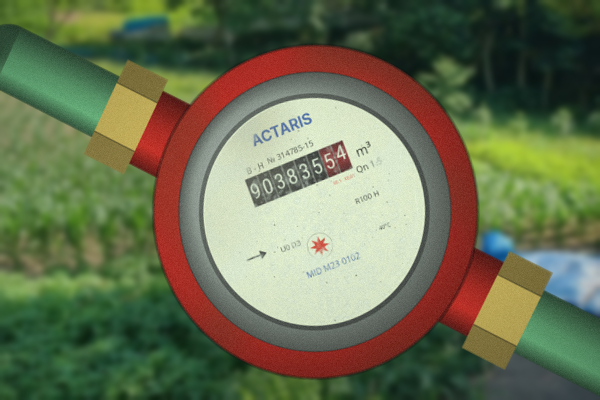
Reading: 903835.54 m³
